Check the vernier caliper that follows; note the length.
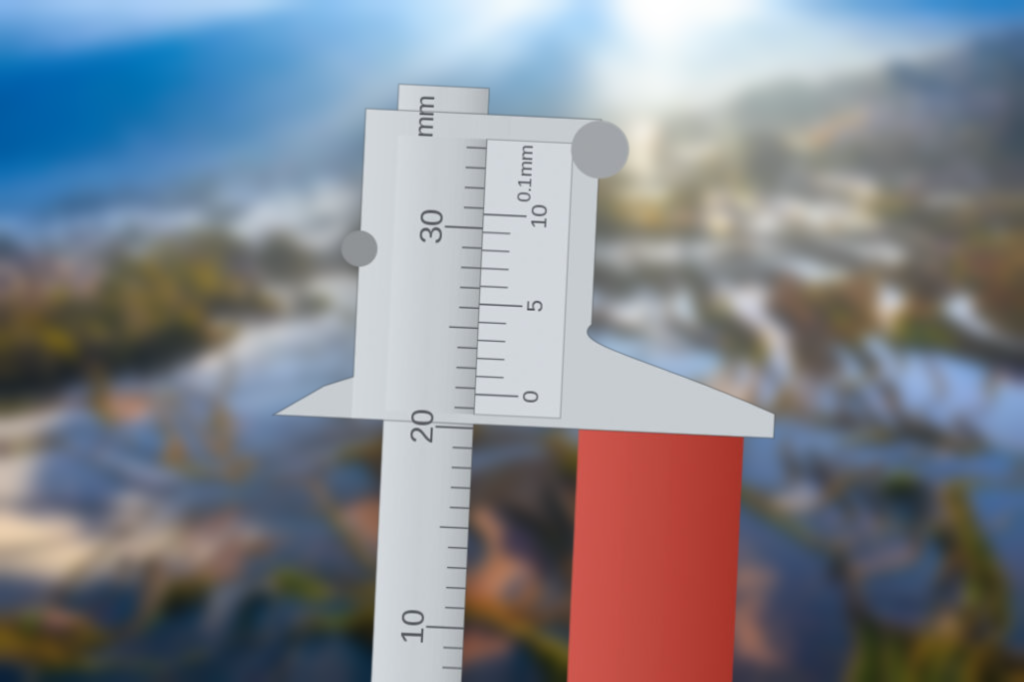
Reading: 21.7 mm
